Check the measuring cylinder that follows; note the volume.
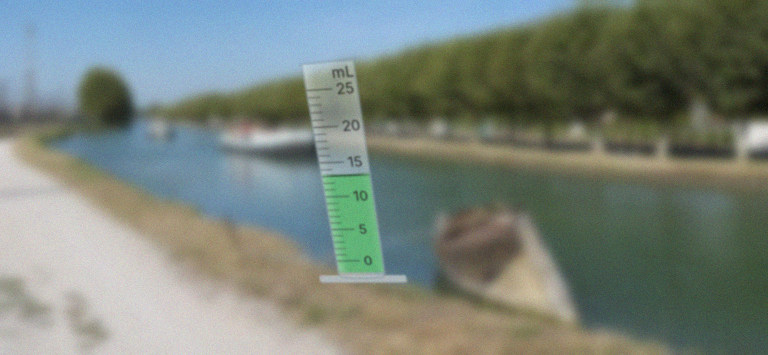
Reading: 13 mL
